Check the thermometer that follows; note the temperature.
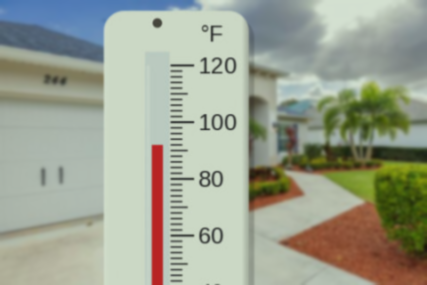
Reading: 92 °F
